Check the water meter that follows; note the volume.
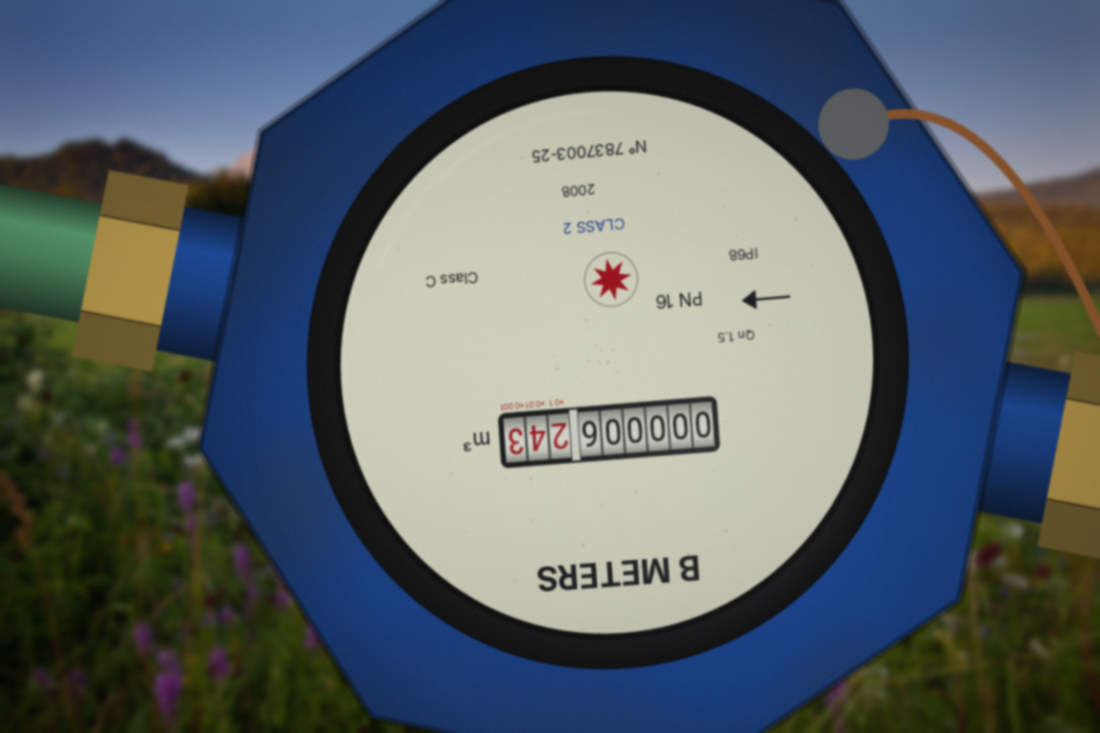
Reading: 6.243 m³
